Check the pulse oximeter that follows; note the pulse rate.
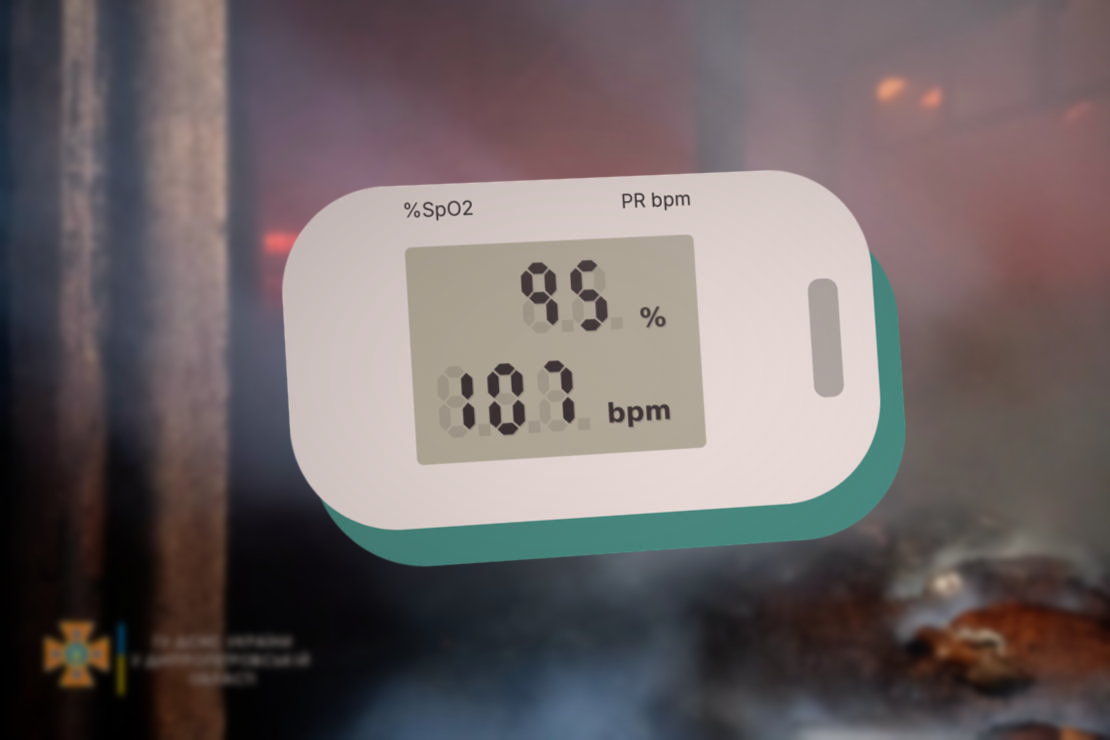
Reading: 107 bpm
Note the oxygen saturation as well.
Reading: 95 %
